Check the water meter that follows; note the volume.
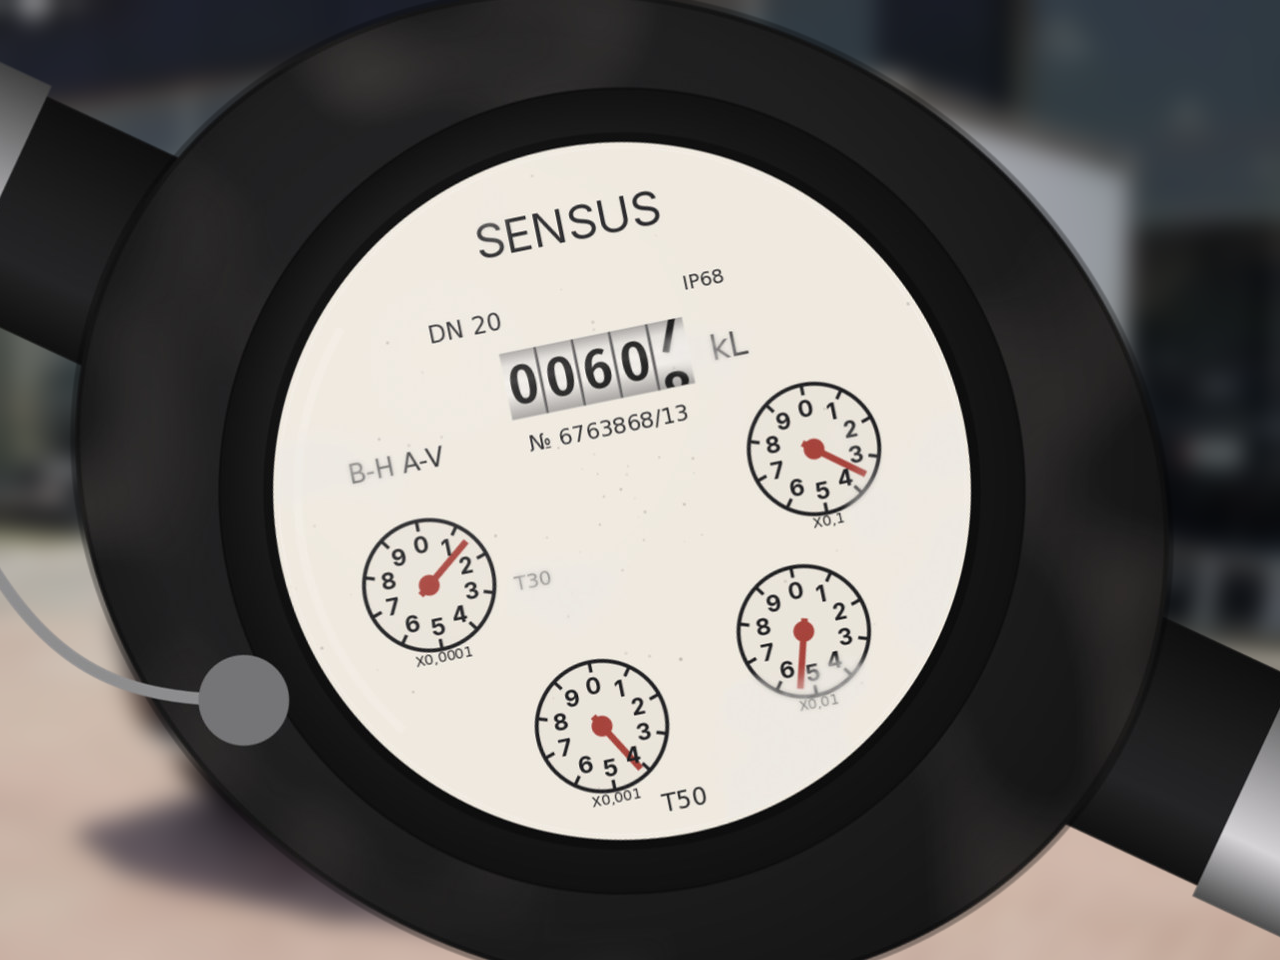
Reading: 607.3541 kL
